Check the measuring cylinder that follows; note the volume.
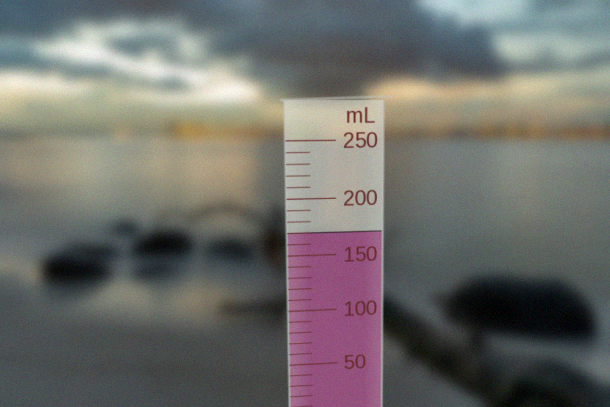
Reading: 170 mL
